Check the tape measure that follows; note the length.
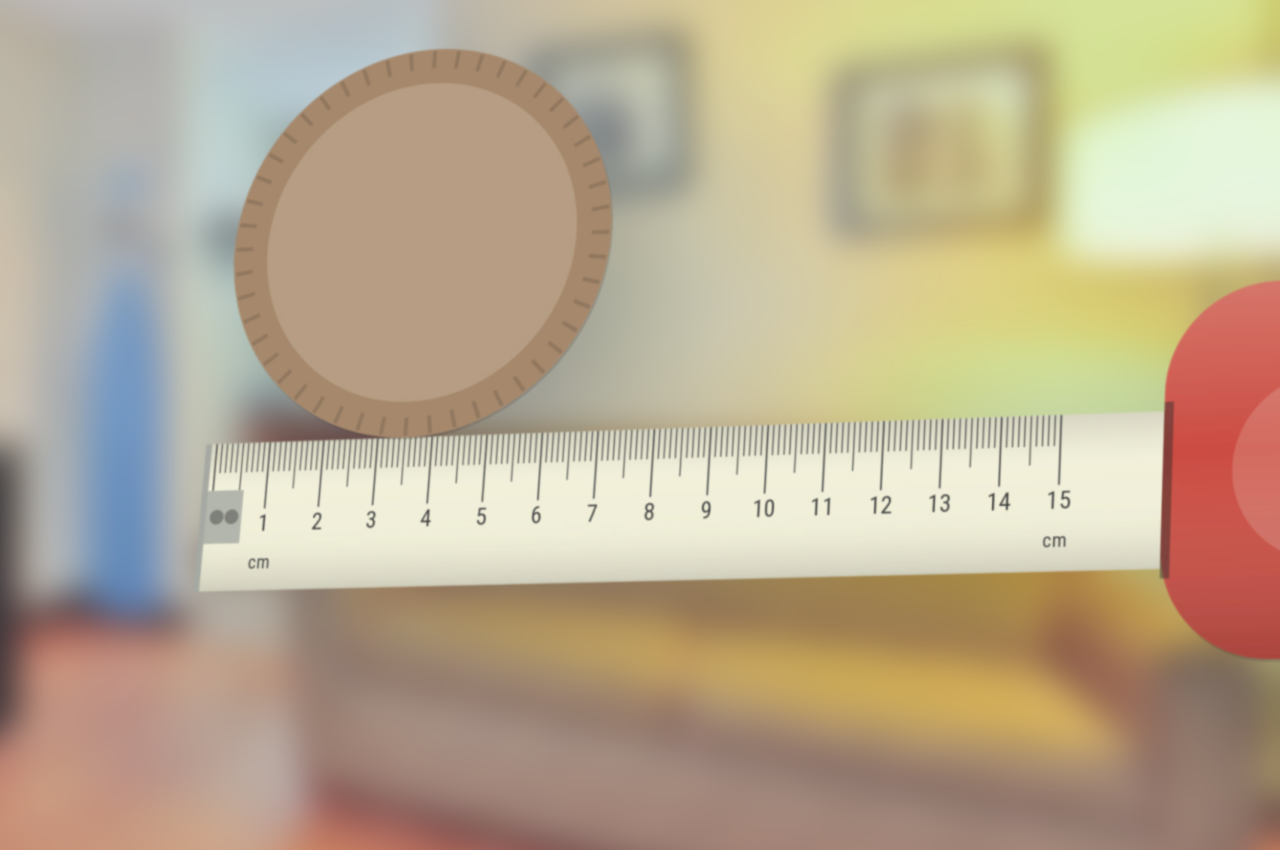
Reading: 7 cm
